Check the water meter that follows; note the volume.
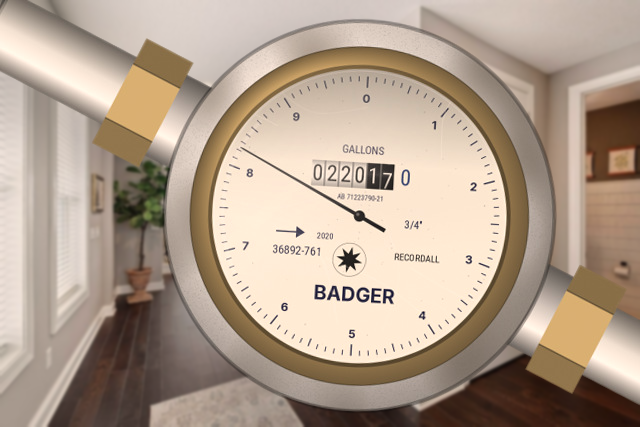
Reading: 220168.2 gal
